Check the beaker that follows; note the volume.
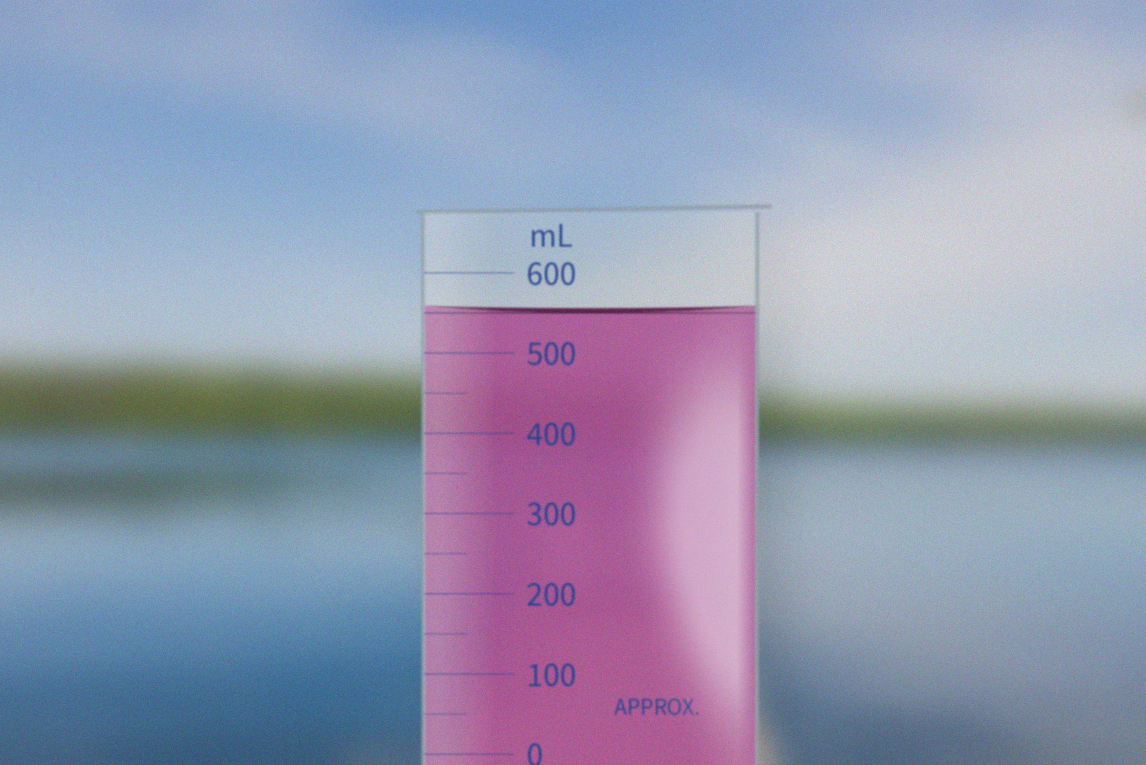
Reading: 550 mL
